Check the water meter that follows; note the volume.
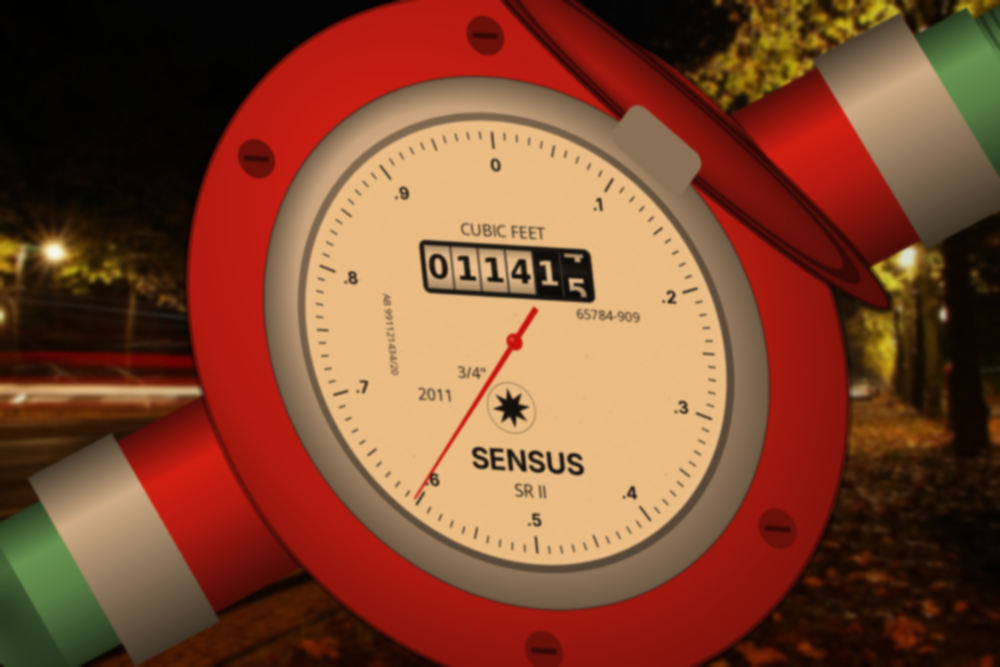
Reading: 11414.60 ft³
